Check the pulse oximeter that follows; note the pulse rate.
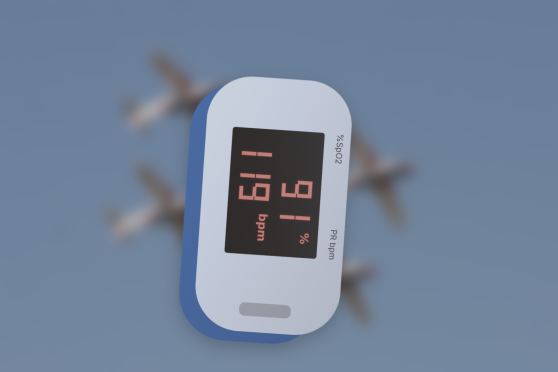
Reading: 119 bpm
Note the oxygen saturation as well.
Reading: 91 %
